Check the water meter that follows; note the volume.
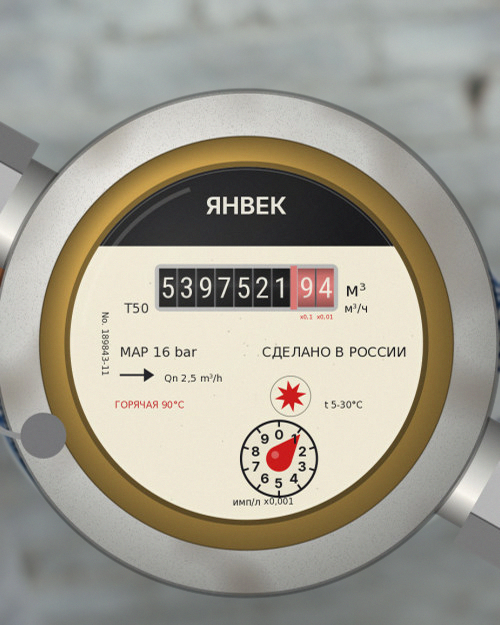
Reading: 5397521.941 m³
